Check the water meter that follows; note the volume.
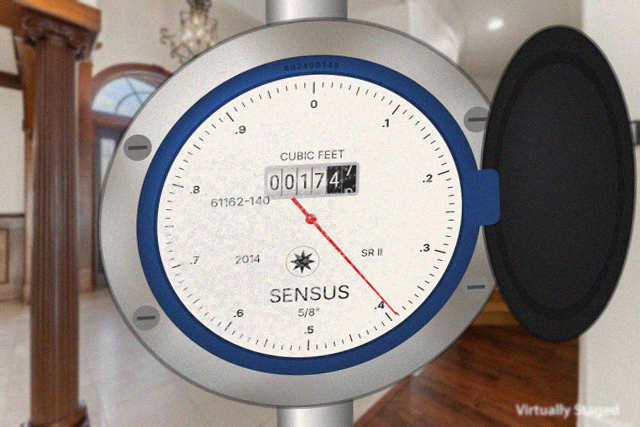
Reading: 1747.39 ft³
